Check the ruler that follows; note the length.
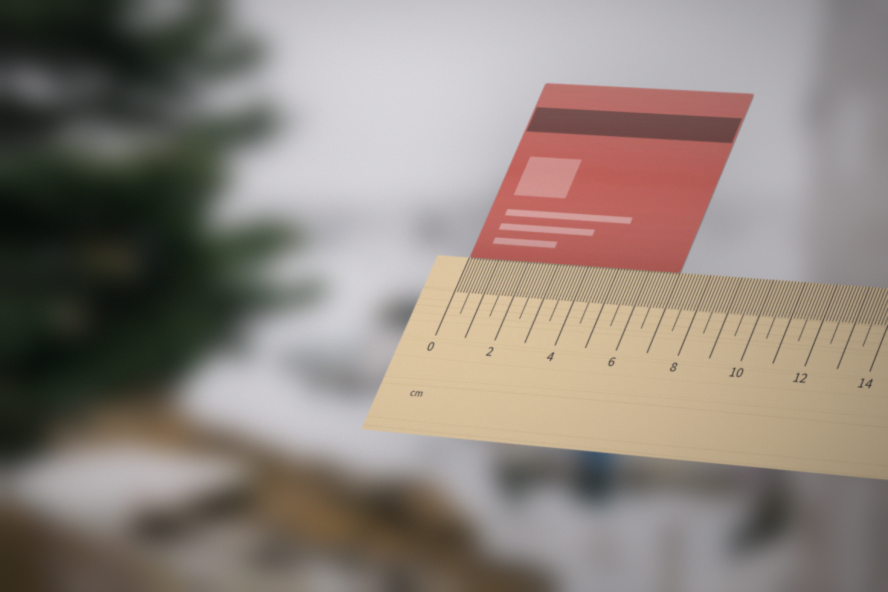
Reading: 7 cm
